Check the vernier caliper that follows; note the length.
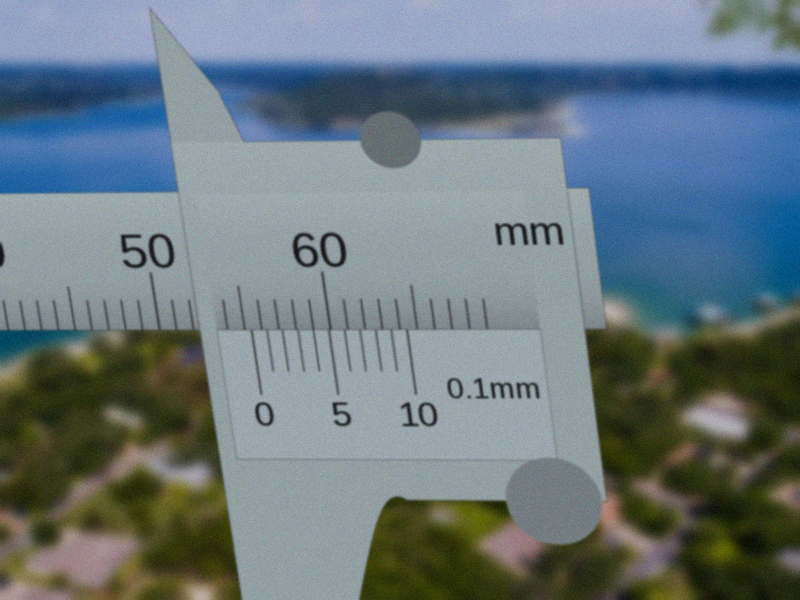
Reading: 55.4 mm
